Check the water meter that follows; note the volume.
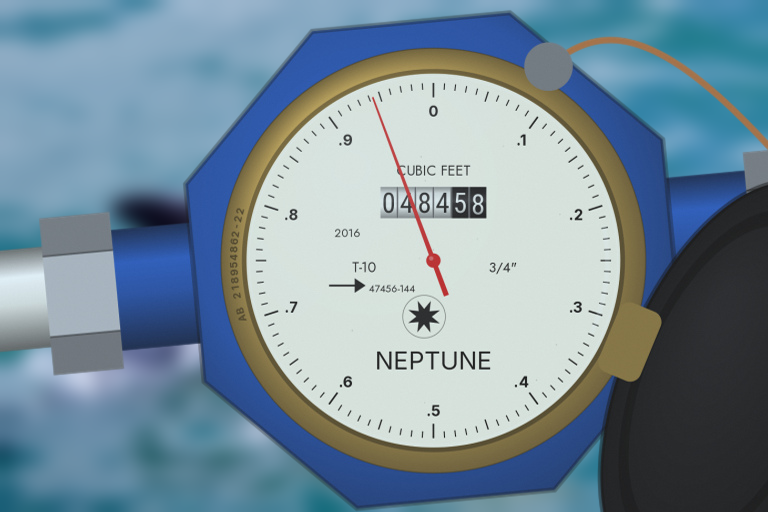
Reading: 48457.94 ft³
